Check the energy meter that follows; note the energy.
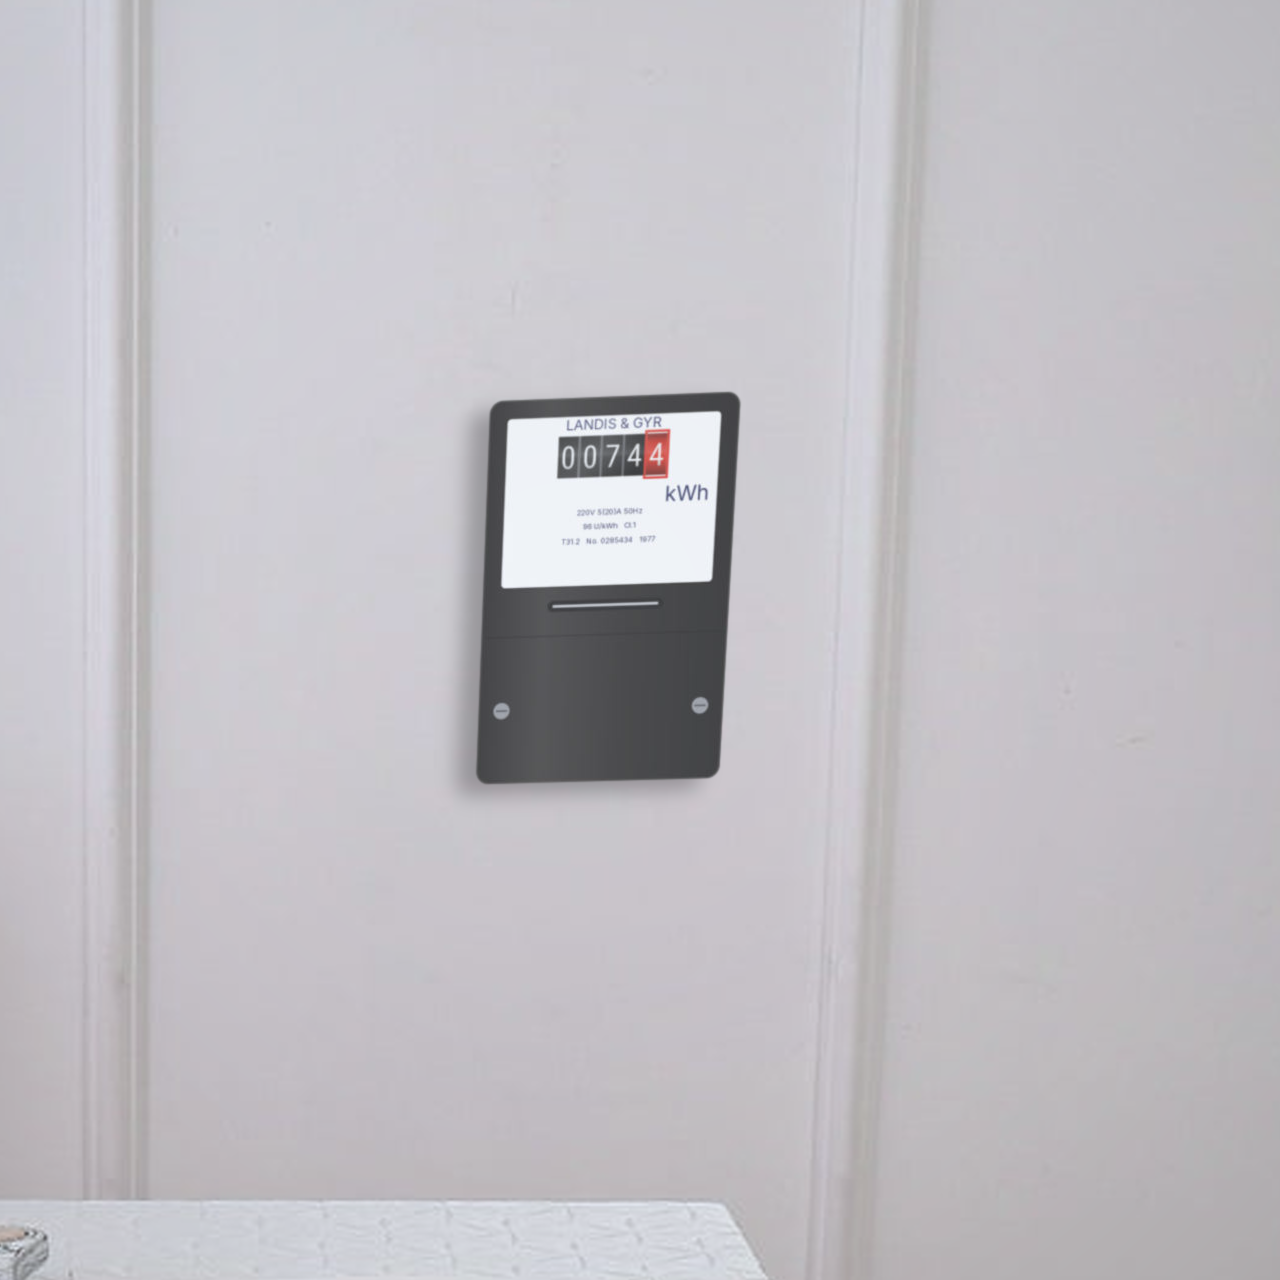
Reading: 74.4 kWh
